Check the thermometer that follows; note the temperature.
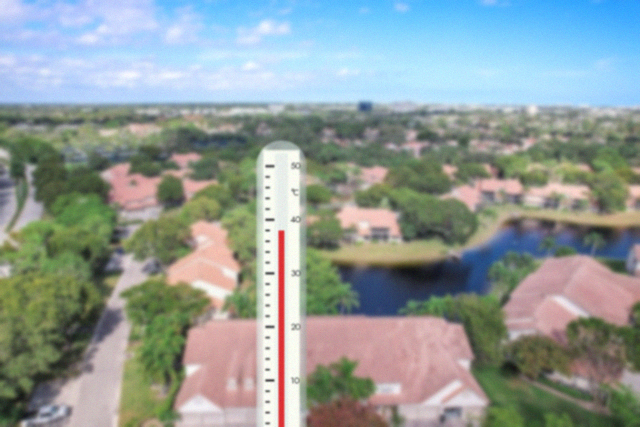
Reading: 38 °C
